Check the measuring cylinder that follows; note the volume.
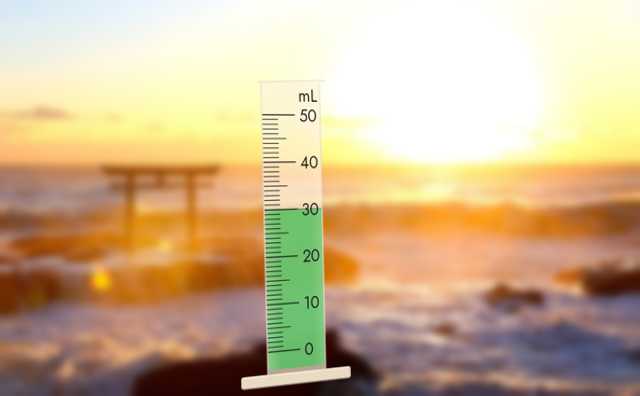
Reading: 30 mL
